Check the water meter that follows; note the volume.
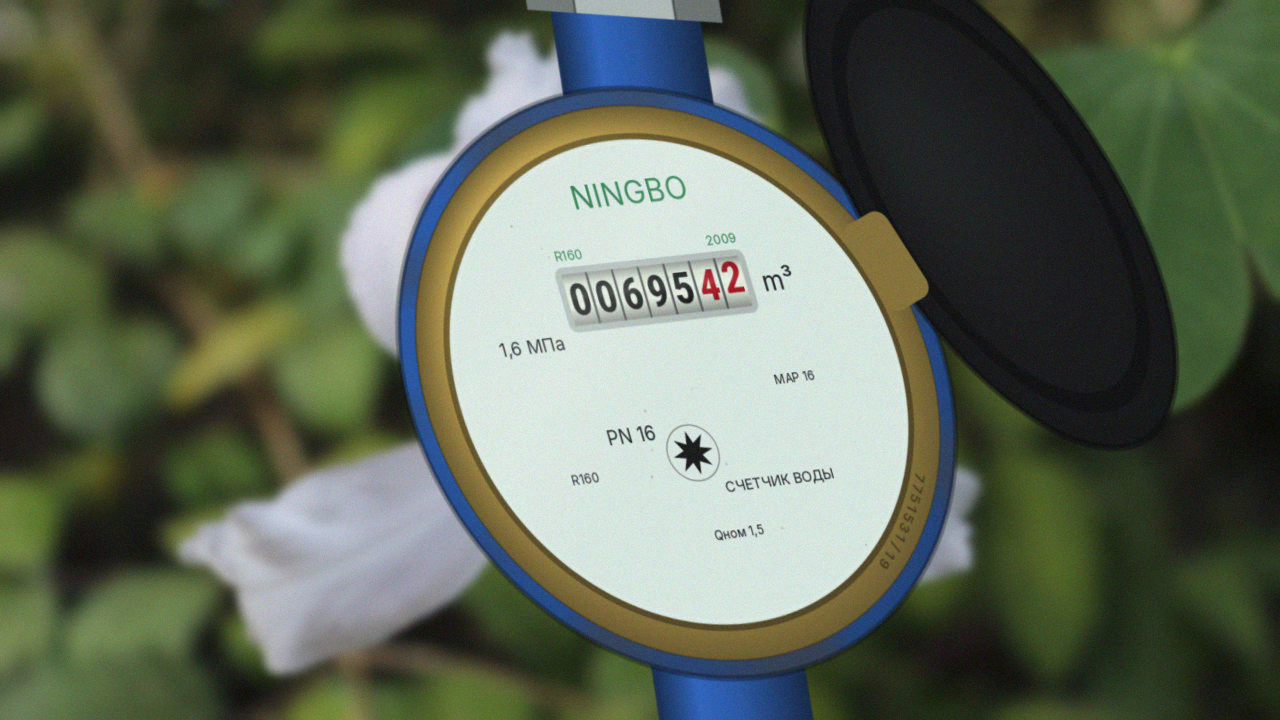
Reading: 695.42 m³
